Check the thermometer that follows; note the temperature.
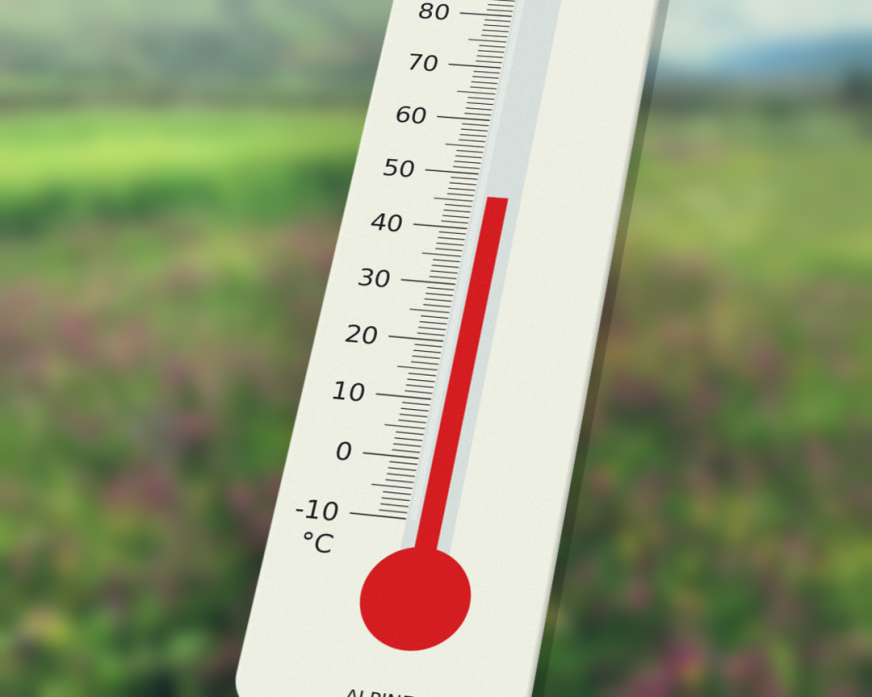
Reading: 46 °C
